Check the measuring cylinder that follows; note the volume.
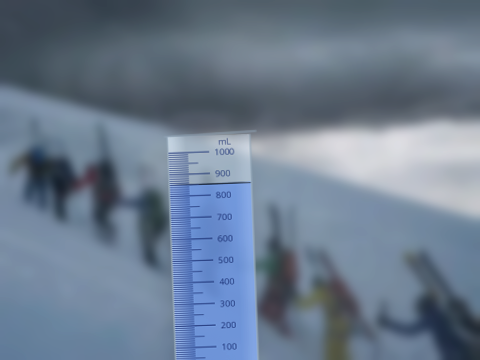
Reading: 850 mL
